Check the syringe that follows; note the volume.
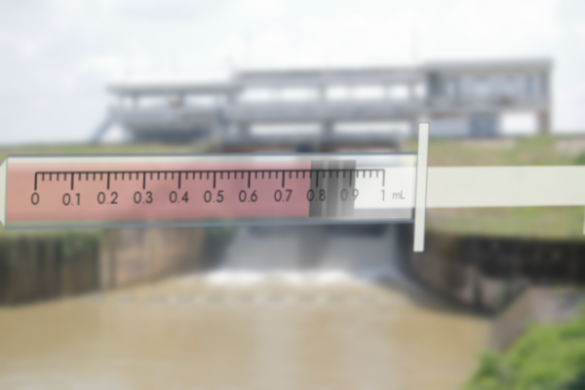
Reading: 0.78 mL
